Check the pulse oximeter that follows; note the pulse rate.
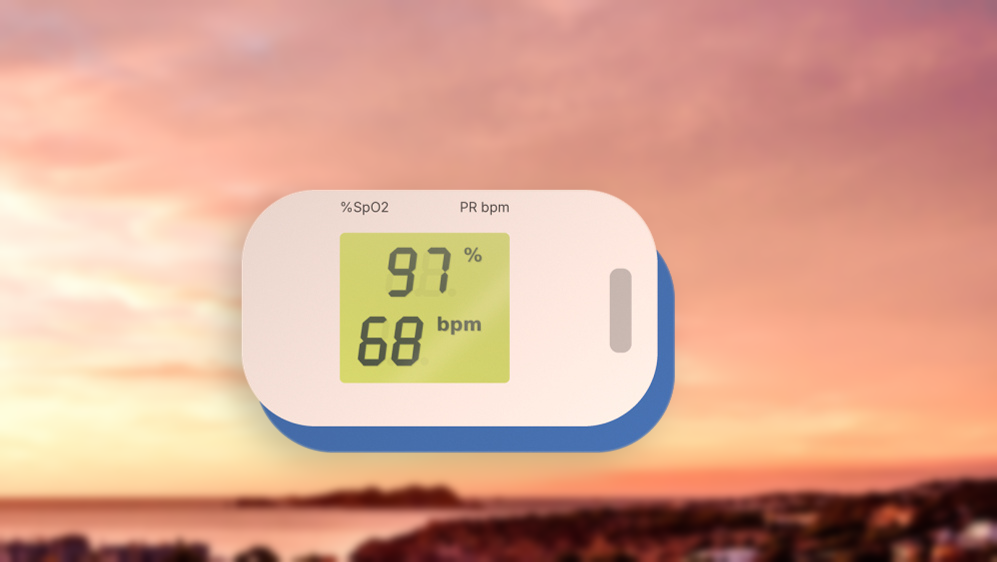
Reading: 68 bpm
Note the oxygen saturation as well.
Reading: 97 %
